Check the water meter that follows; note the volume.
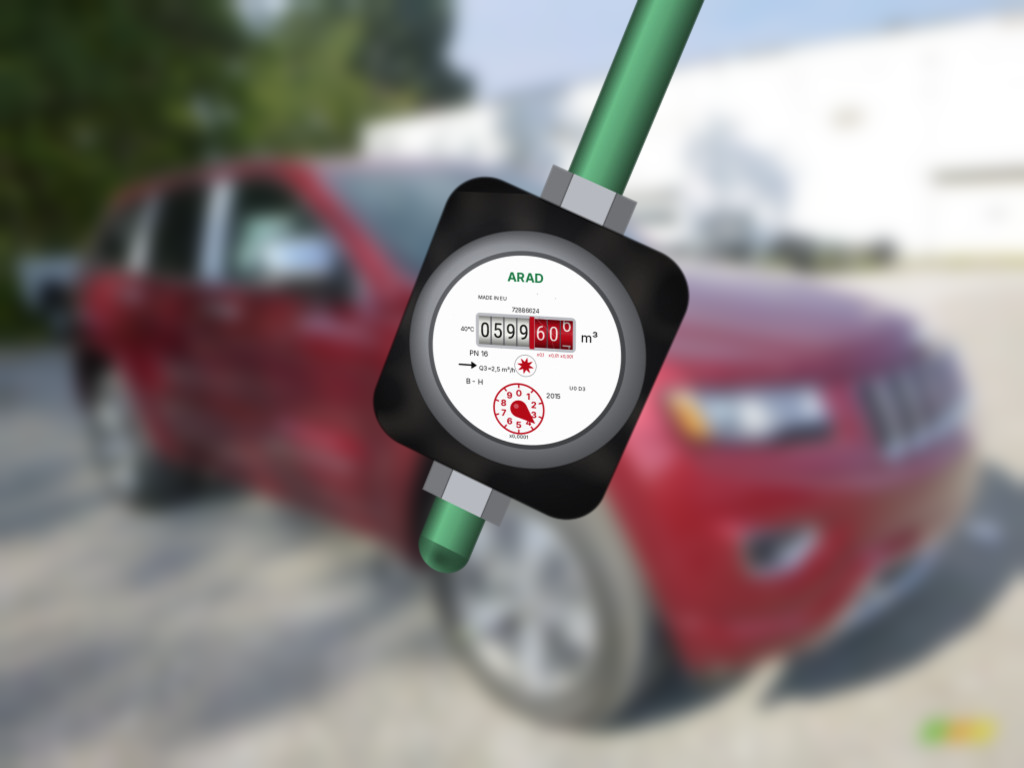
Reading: 599.6063 m³
